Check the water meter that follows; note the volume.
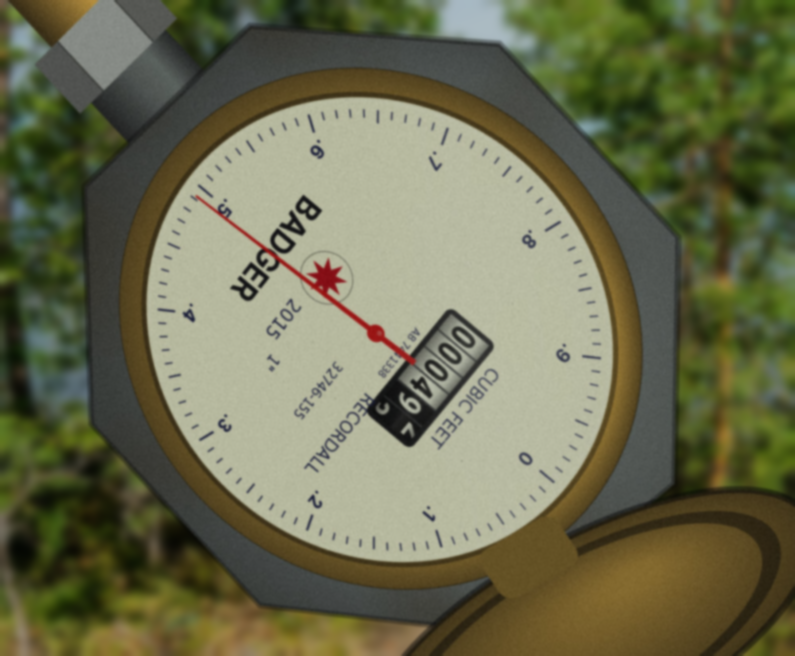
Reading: 492.49 ft³
